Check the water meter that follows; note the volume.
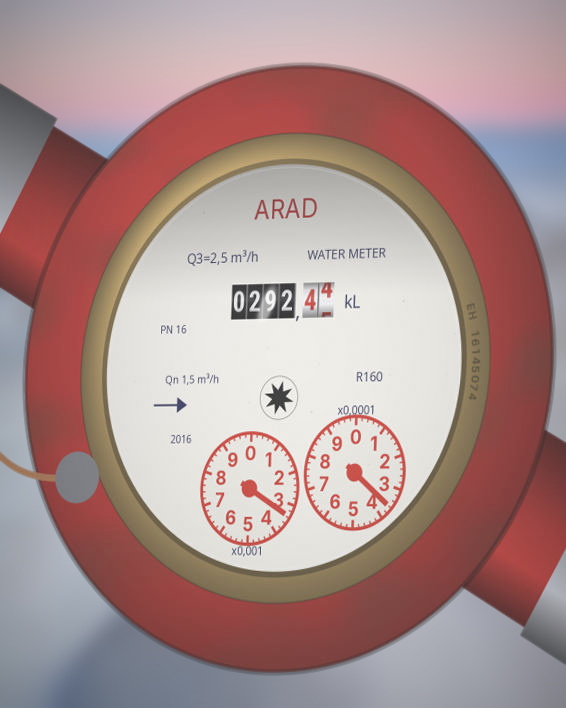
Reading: 292.4433 kL
